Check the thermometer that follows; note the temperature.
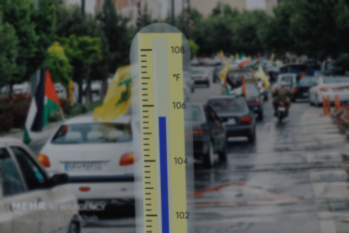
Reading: 105.6 °F
